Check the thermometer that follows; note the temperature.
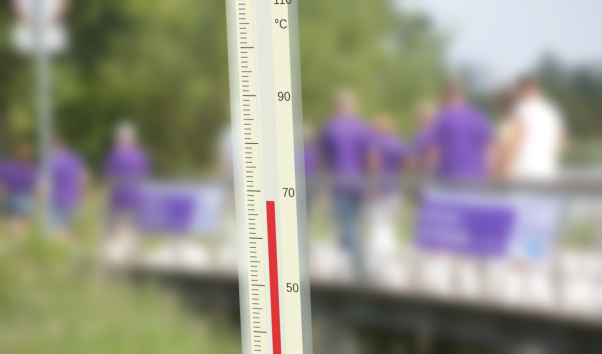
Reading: 68 °C
